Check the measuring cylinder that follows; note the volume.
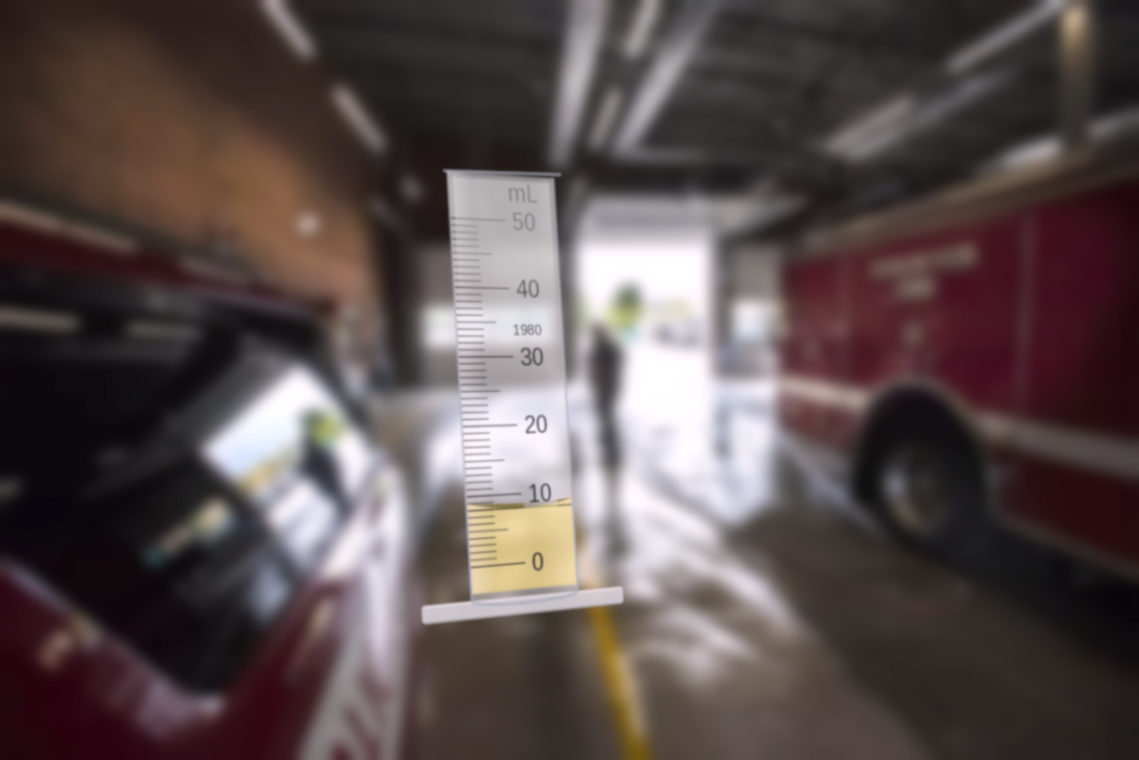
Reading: 8 mL
